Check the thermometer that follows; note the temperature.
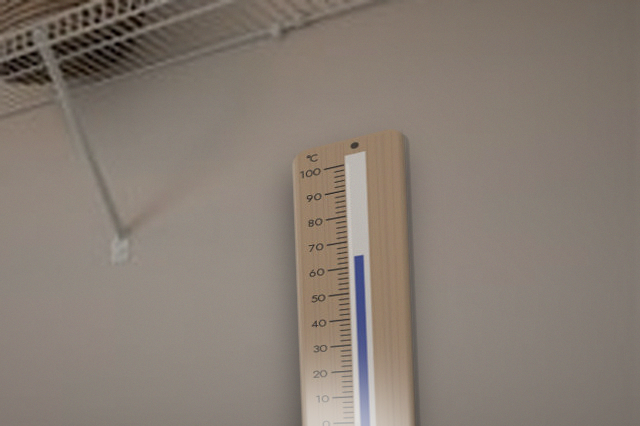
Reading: 64 °C
